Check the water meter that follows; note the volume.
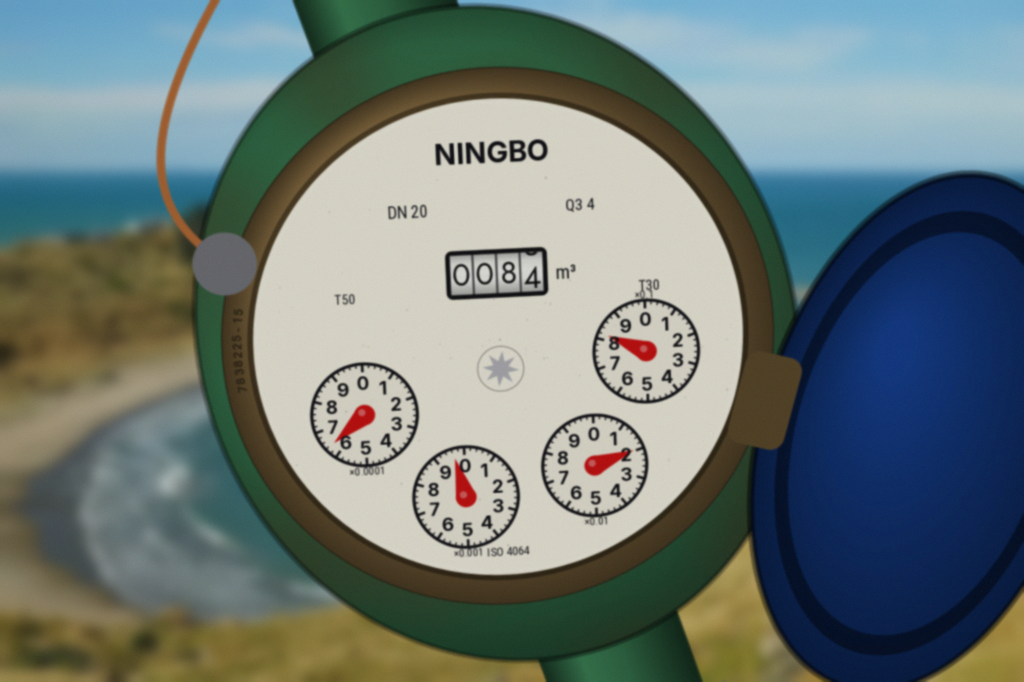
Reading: 83.8196 m³
